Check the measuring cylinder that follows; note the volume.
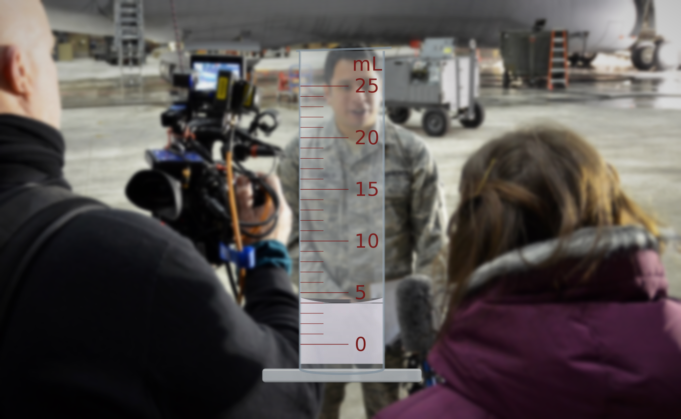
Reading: 4 mL
